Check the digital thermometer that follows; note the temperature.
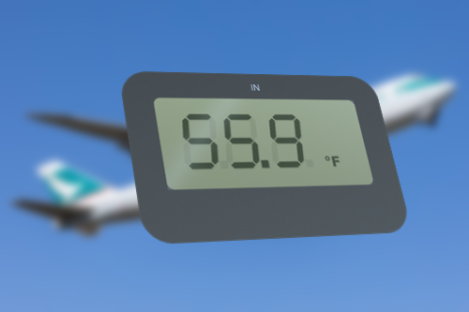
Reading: 55.9 °F
